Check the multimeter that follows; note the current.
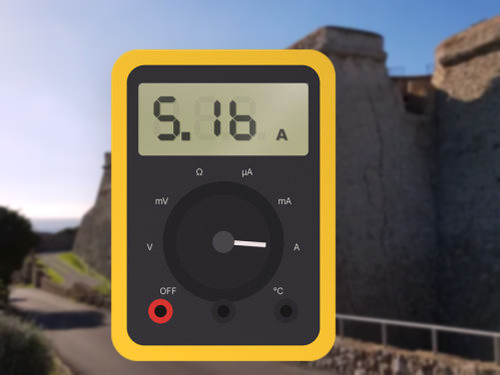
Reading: 5.16 A
